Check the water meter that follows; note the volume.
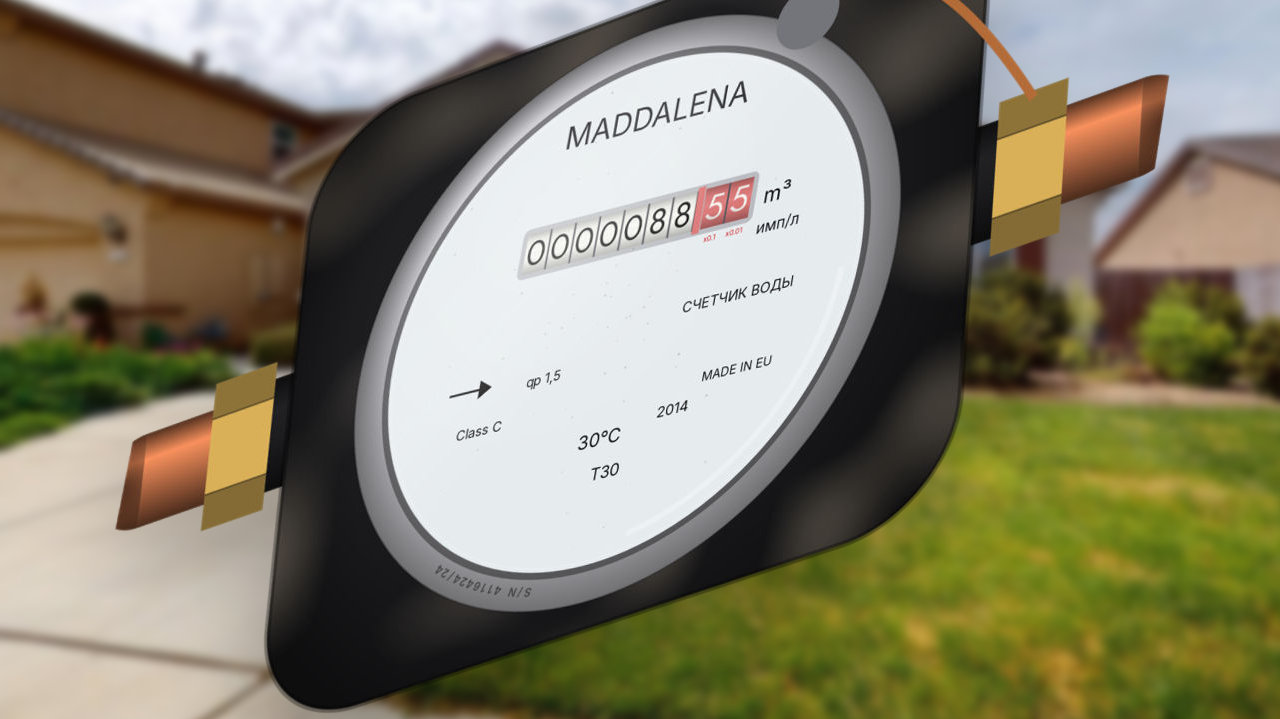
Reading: 88.55 m³
